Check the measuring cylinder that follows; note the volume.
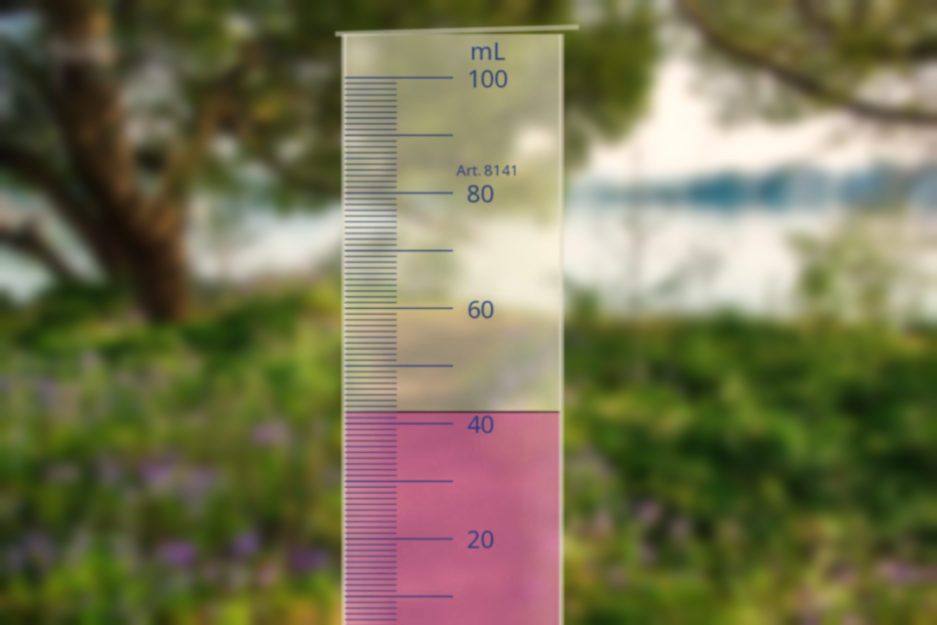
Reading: 42 mL
